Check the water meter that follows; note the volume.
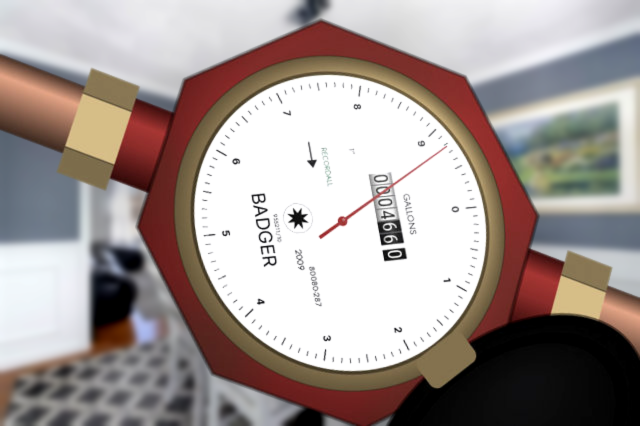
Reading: 4659.2 gal
